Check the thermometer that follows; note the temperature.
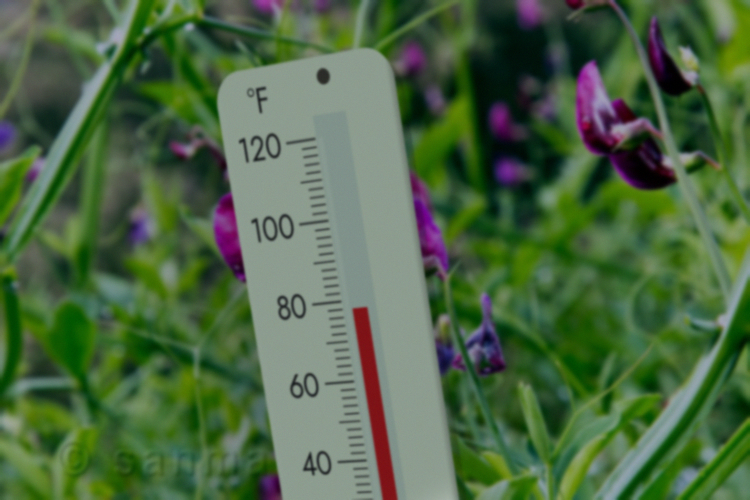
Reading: 78 °F
